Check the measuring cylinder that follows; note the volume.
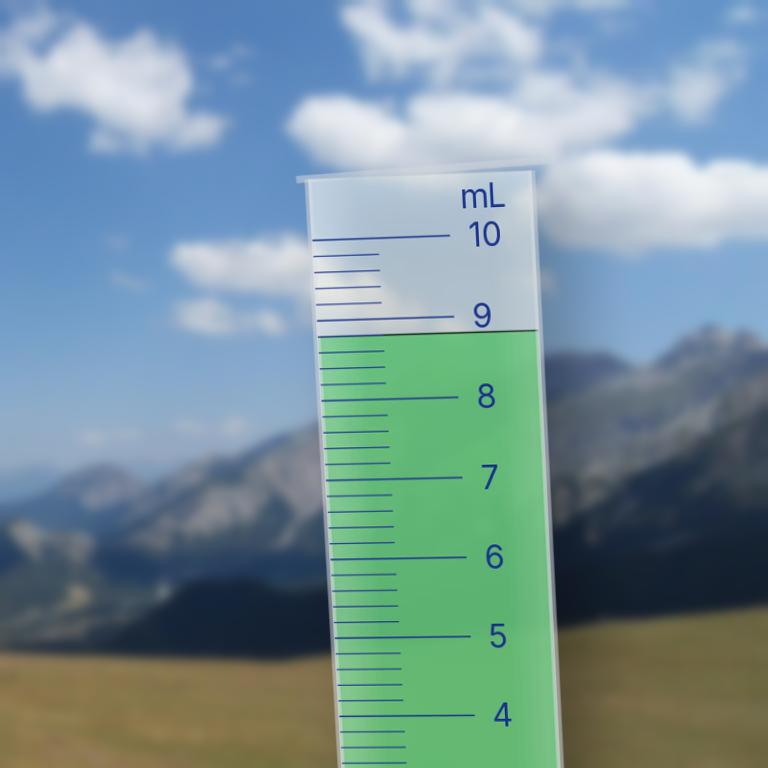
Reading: 8.8 mL
